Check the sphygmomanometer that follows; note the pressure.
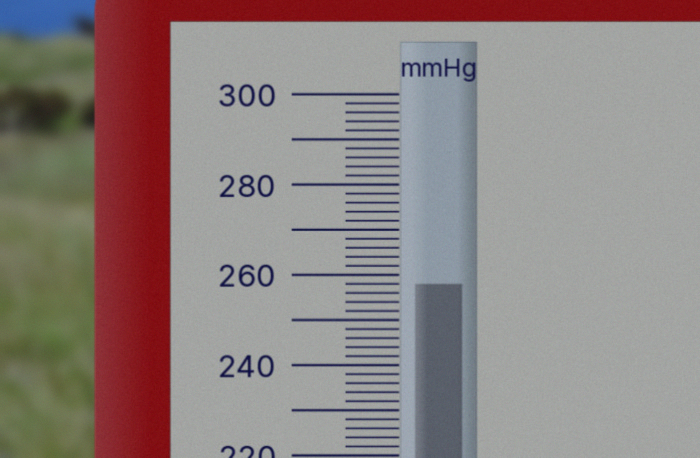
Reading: 258 mmHg
